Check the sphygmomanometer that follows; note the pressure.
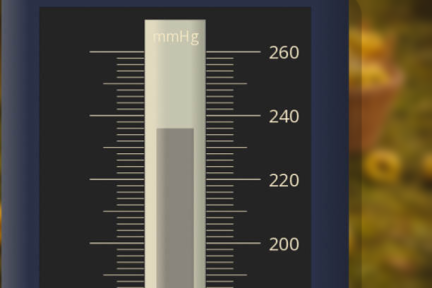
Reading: 236 mmHg
